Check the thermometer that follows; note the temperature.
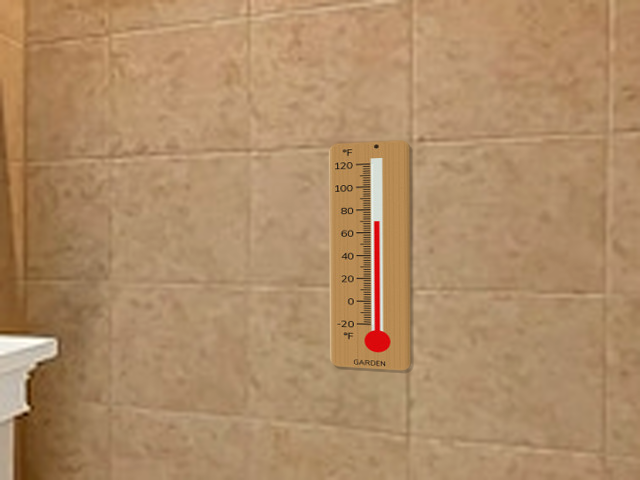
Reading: 70 °F
